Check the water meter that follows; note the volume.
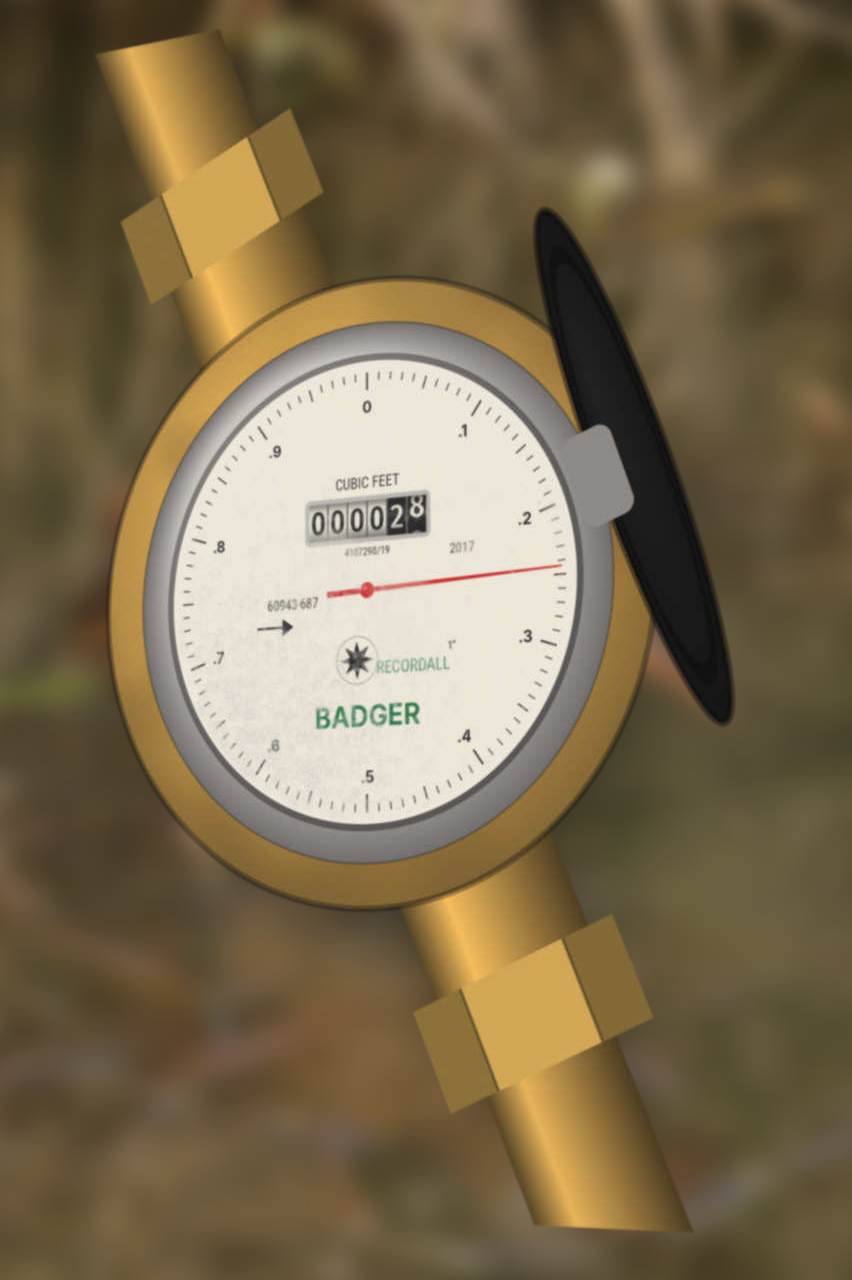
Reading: 28.24 ft³
